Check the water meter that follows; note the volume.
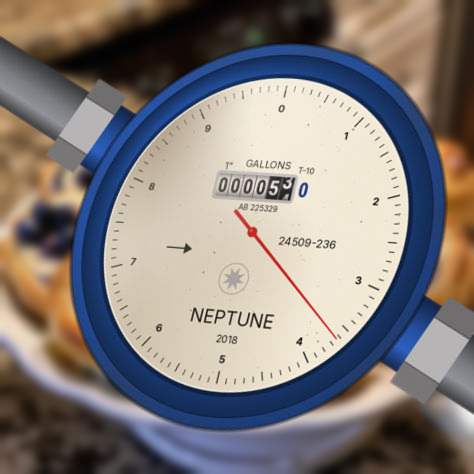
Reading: 533.6 gal
